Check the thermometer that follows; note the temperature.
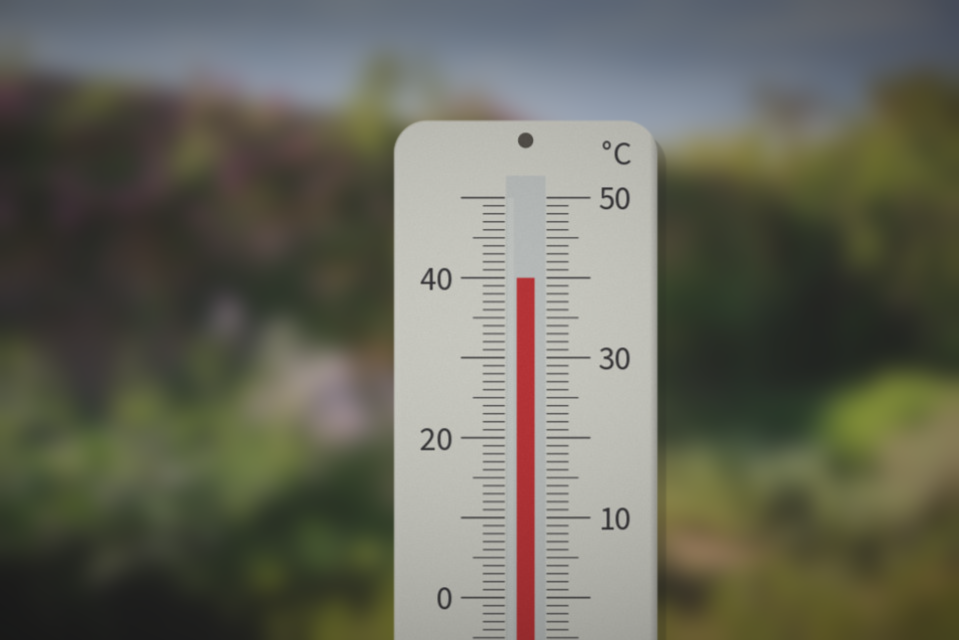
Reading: 40 °C
